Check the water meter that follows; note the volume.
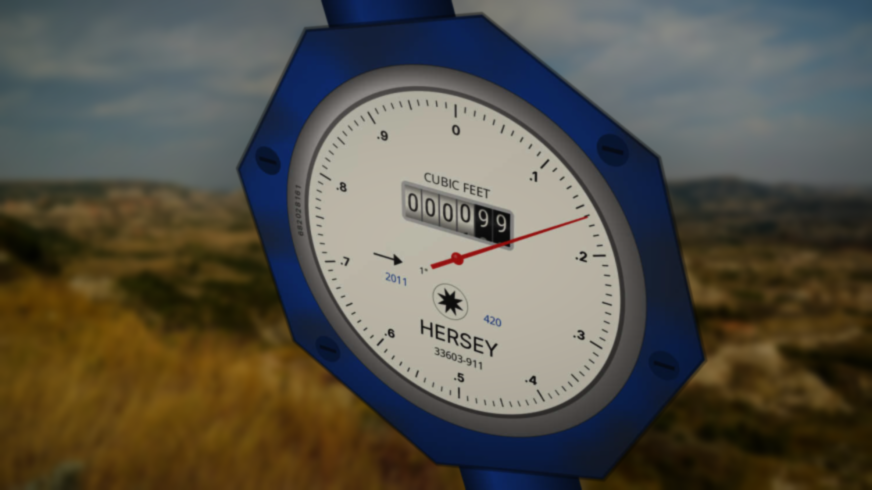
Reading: 99.16 ft³
